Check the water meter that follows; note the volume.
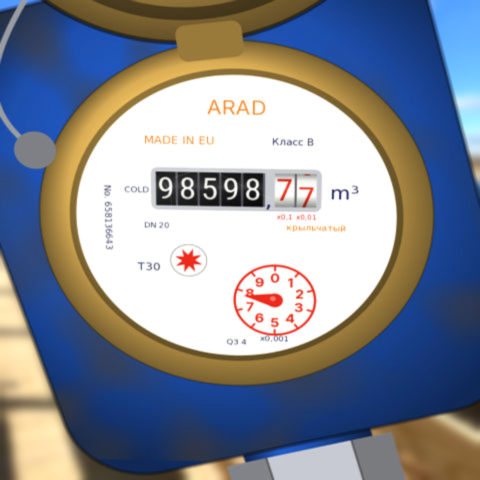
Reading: 98598.767 m³
